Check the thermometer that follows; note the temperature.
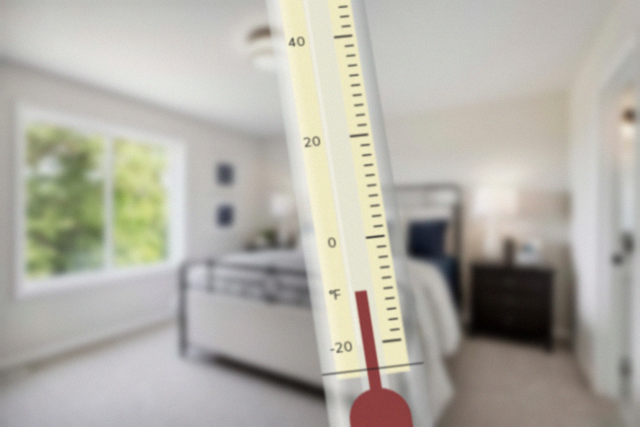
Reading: -10 °F
